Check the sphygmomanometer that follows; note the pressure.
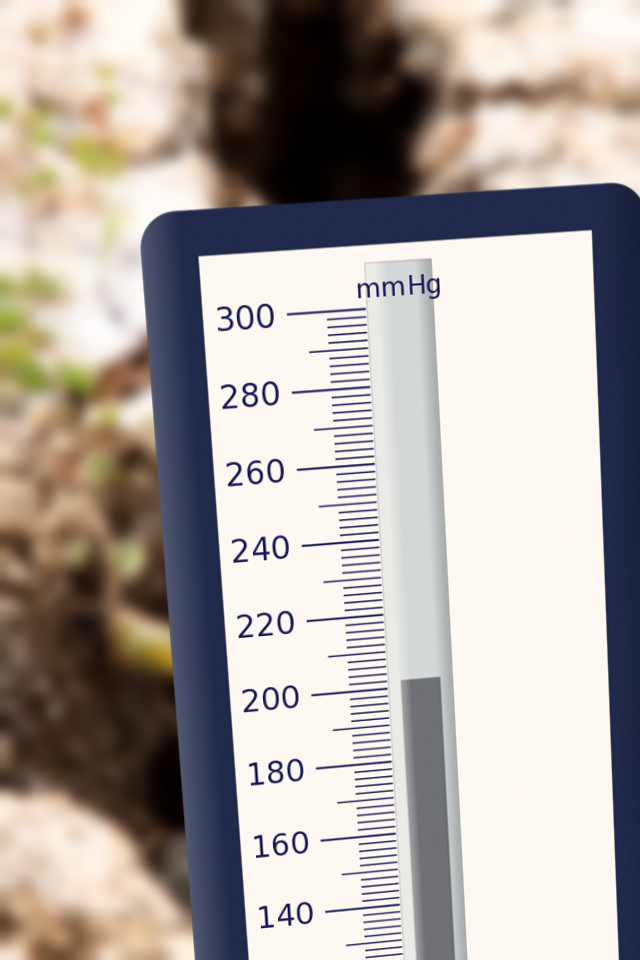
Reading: 202 mmHg
